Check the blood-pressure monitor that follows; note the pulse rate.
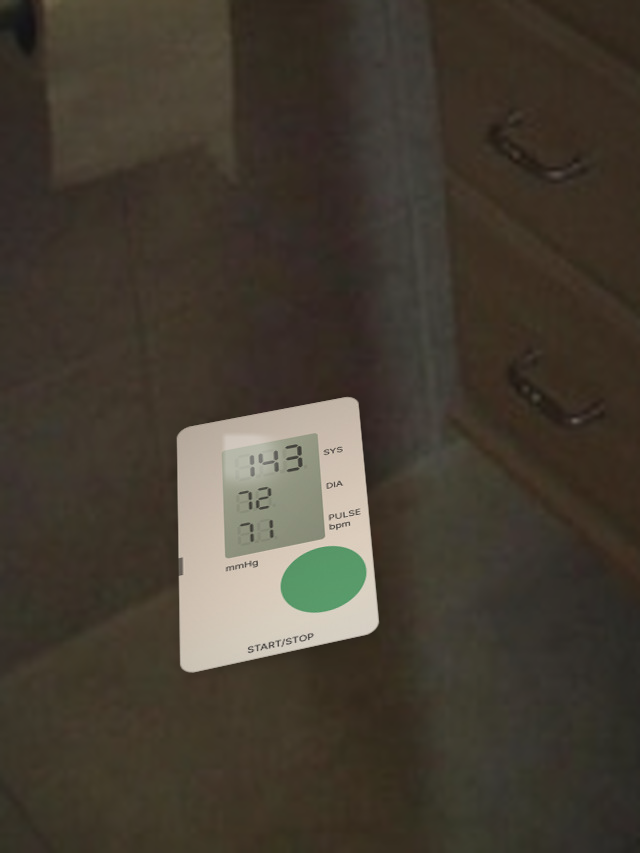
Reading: 71 bpm
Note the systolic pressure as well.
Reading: 143 mmHg
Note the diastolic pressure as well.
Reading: 72 mmHg
